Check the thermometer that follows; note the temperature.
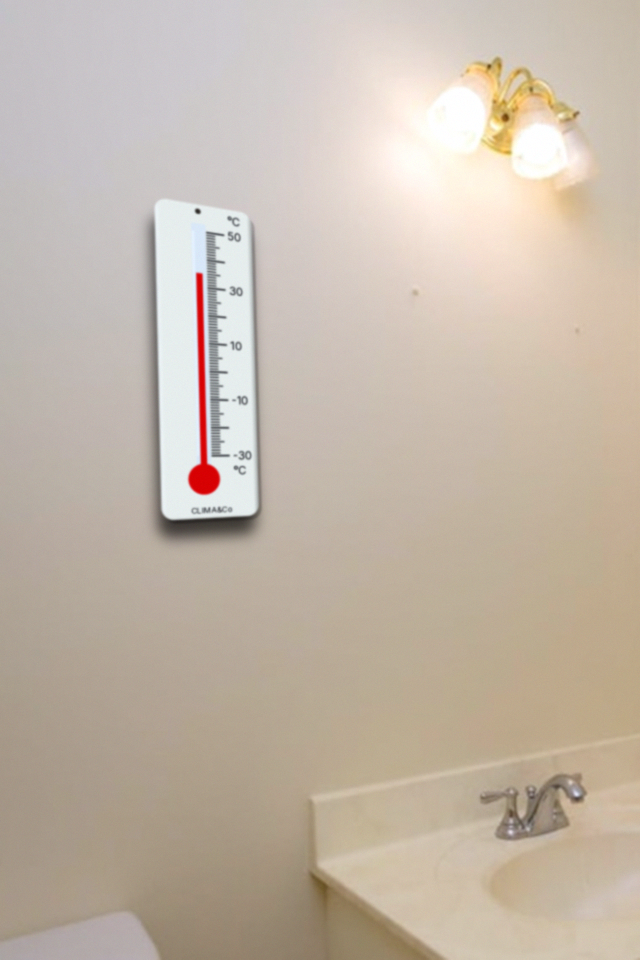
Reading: 35 °C
